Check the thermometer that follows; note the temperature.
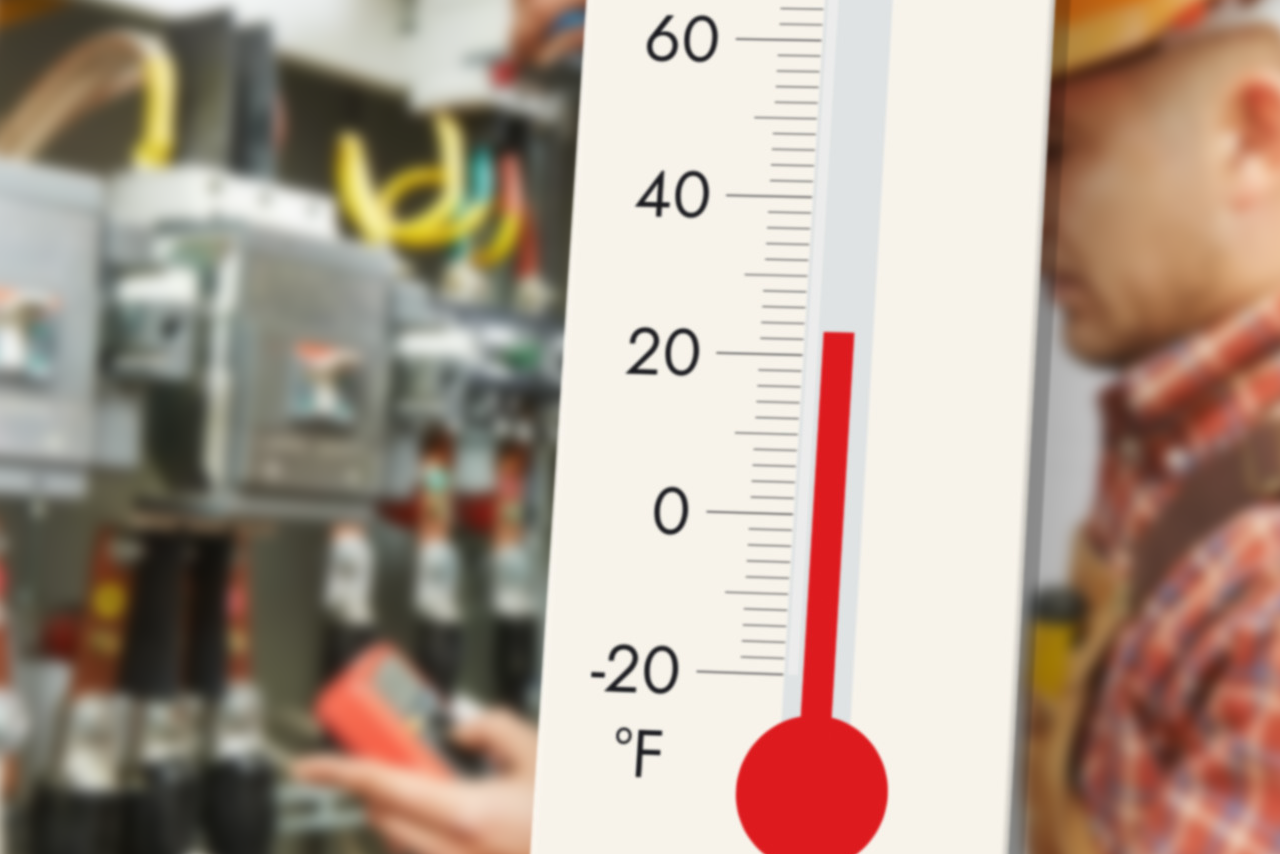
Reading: 23 °F
